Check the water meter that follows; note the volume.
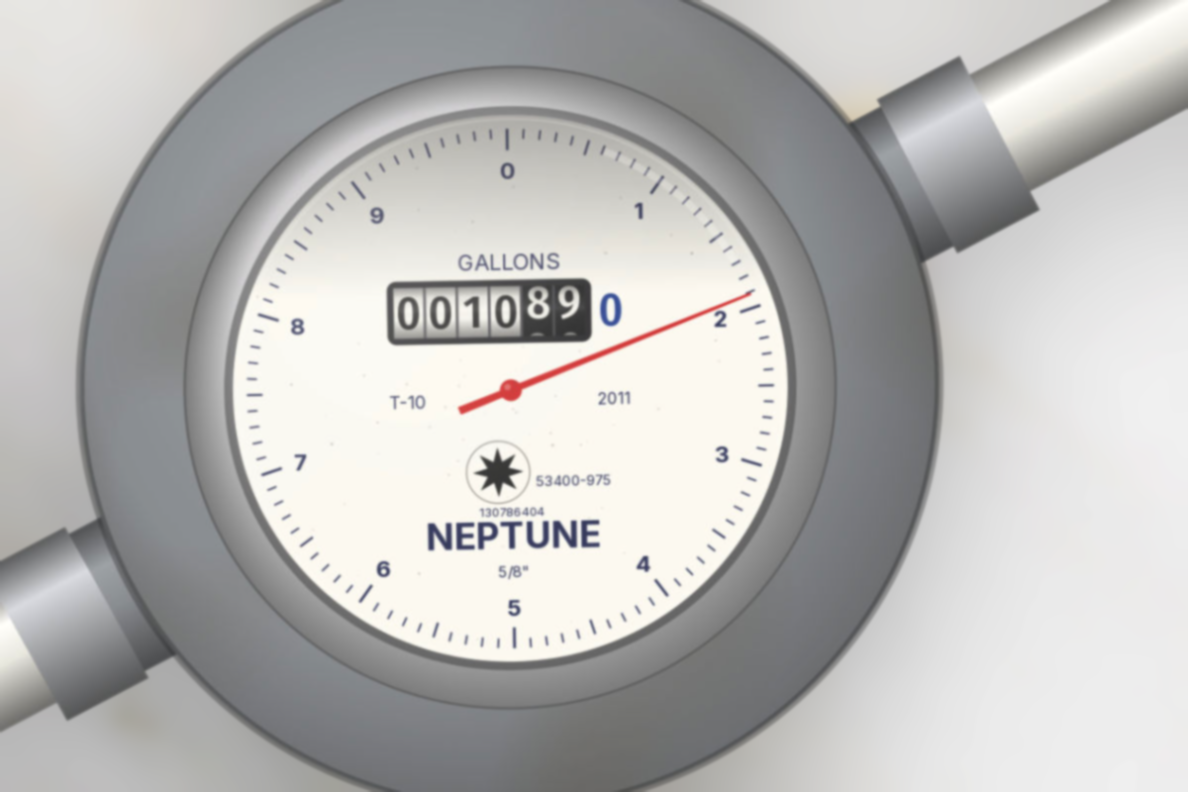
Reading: 10891.9 gal
